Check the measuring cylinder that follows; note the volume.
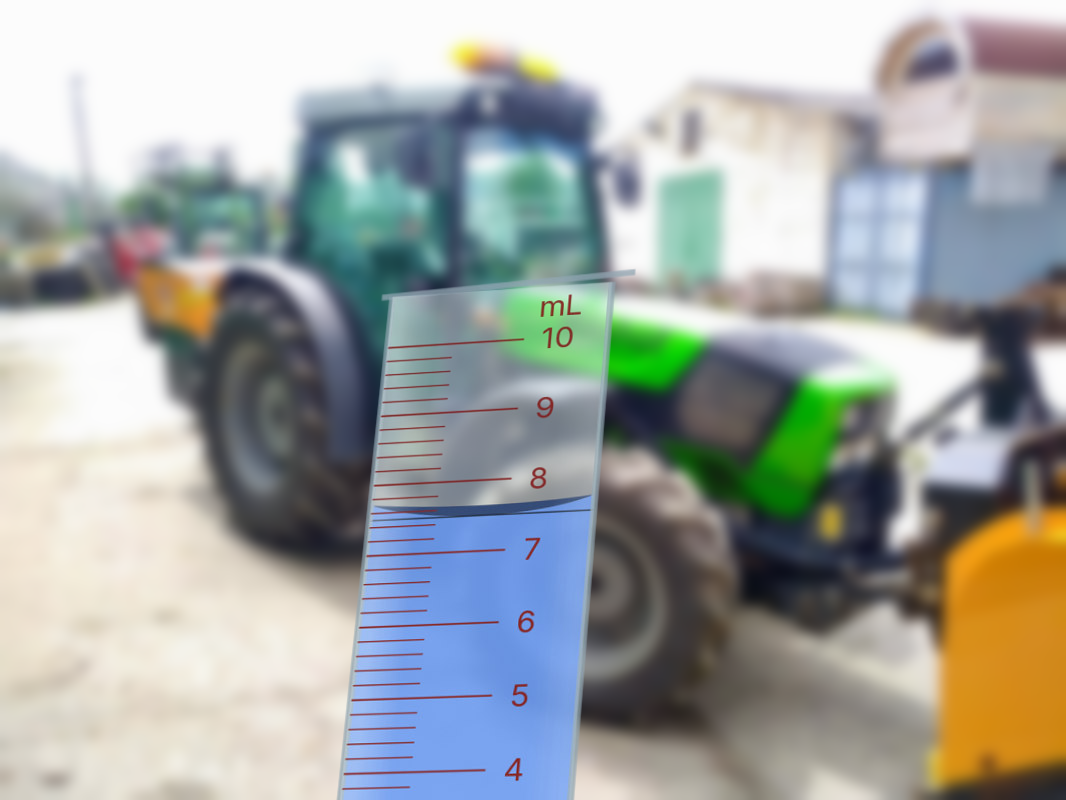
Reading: 7.5 mL
